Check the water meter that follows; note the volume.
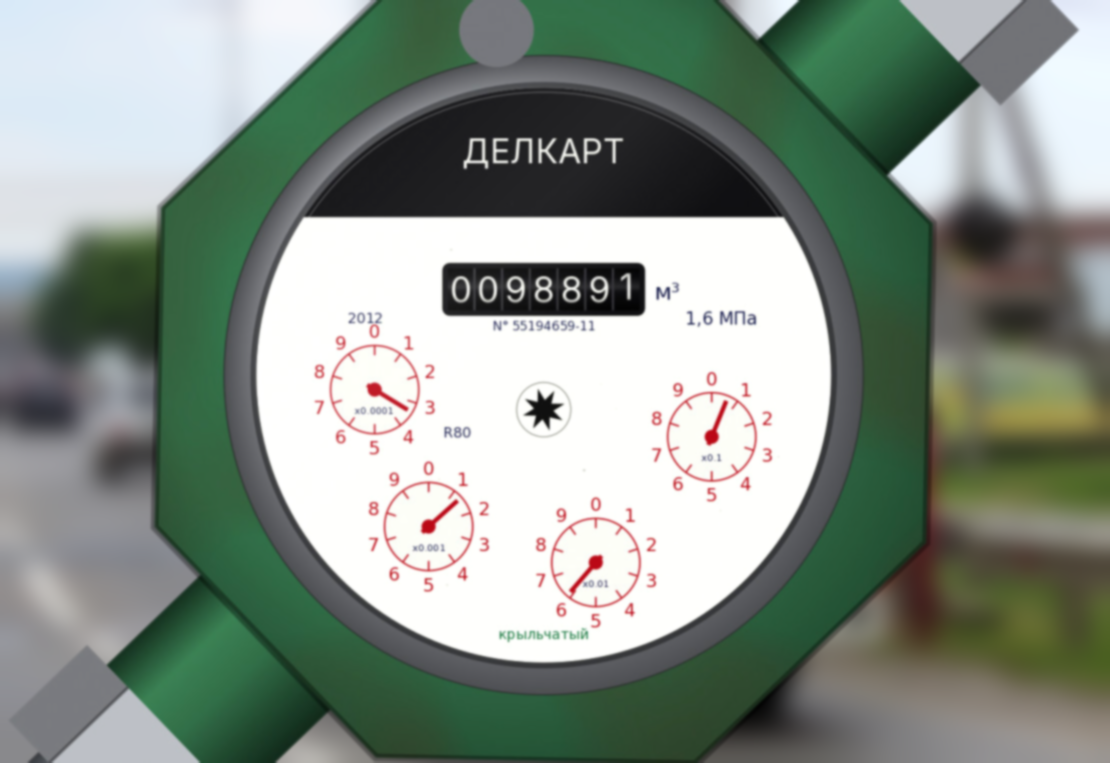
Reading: 98891.0613 m³
